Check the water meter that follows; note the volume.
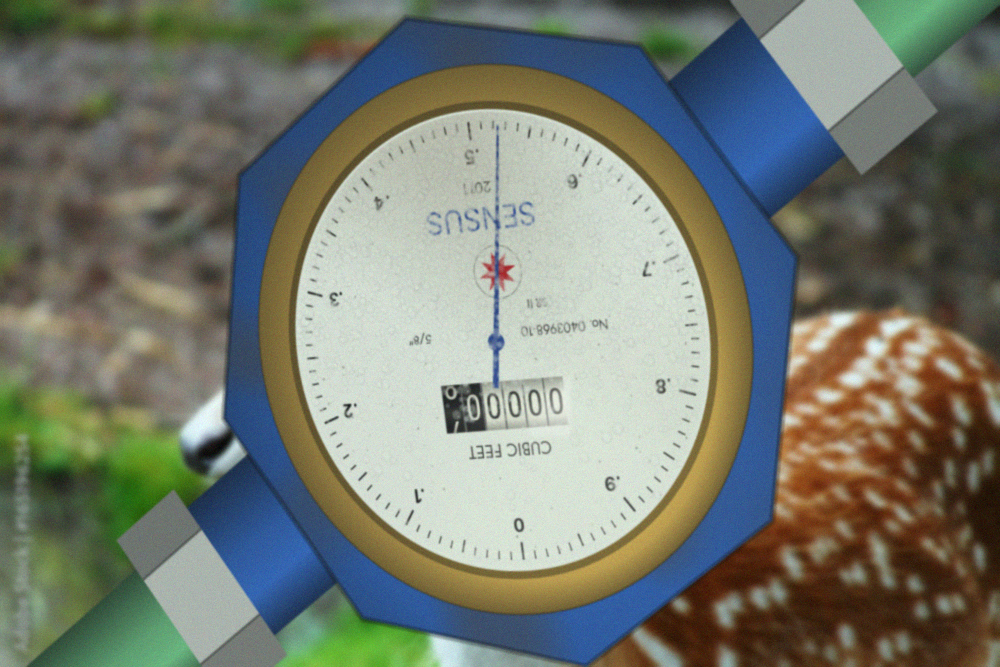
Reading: 7.52 ft³
